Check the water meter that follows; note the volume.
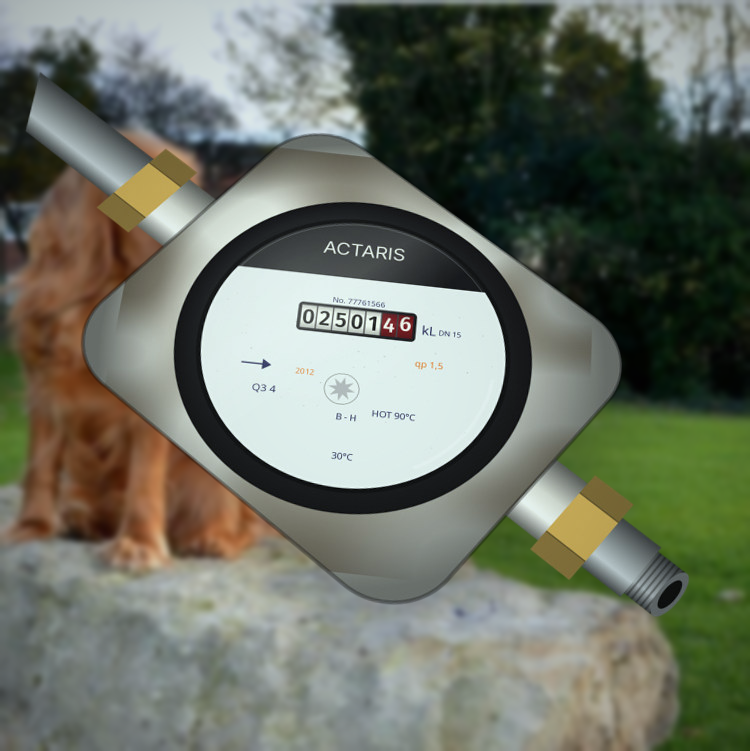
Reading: 2501.46 kL
